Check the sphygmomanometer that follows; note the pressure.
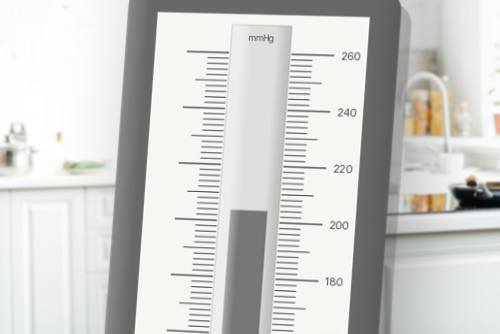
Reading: 204 mmHg
